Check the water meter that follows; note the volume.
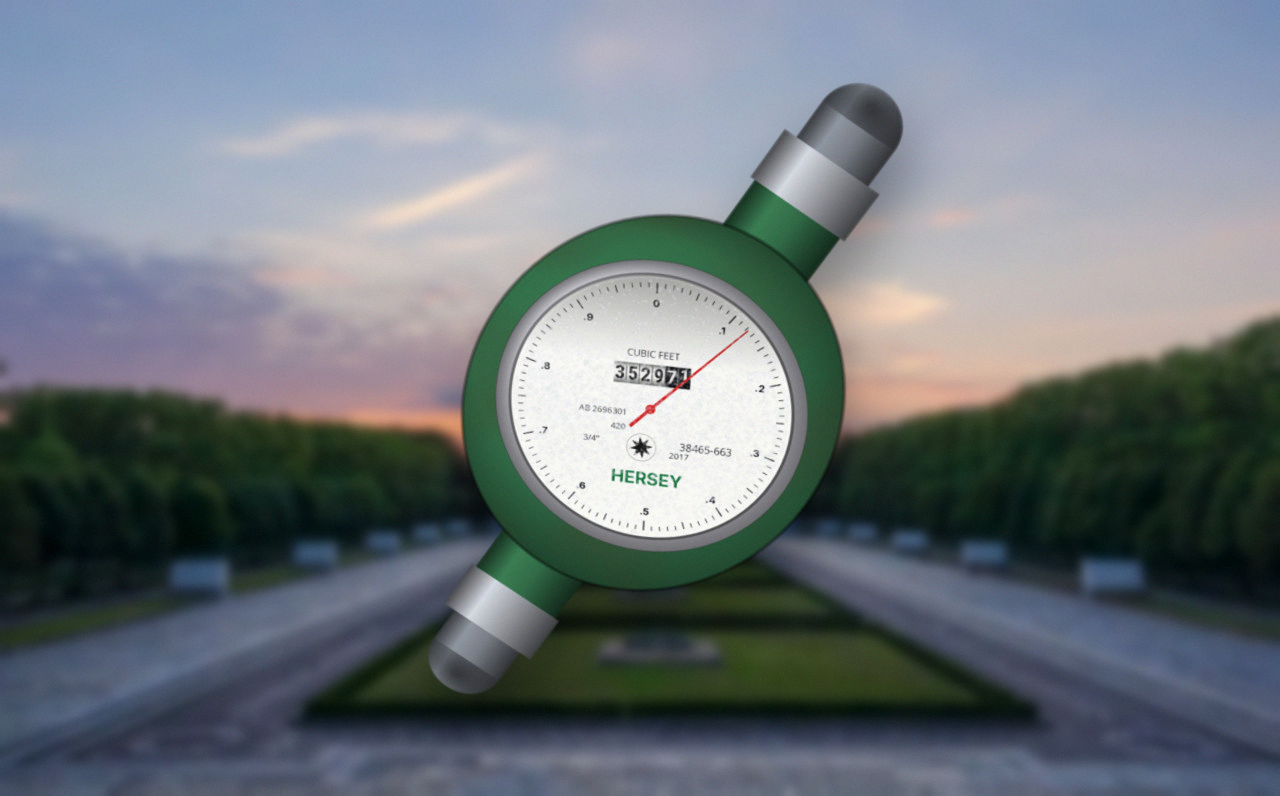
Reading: 352971.12 ft³
